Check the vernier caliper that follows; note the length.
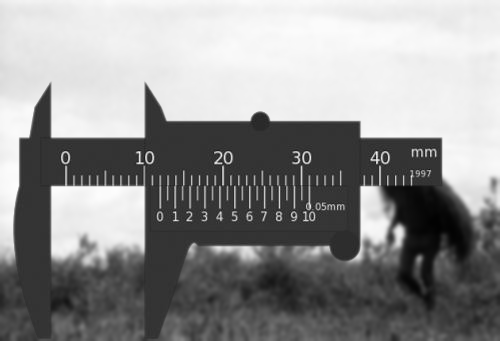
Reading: 12.0 mm
